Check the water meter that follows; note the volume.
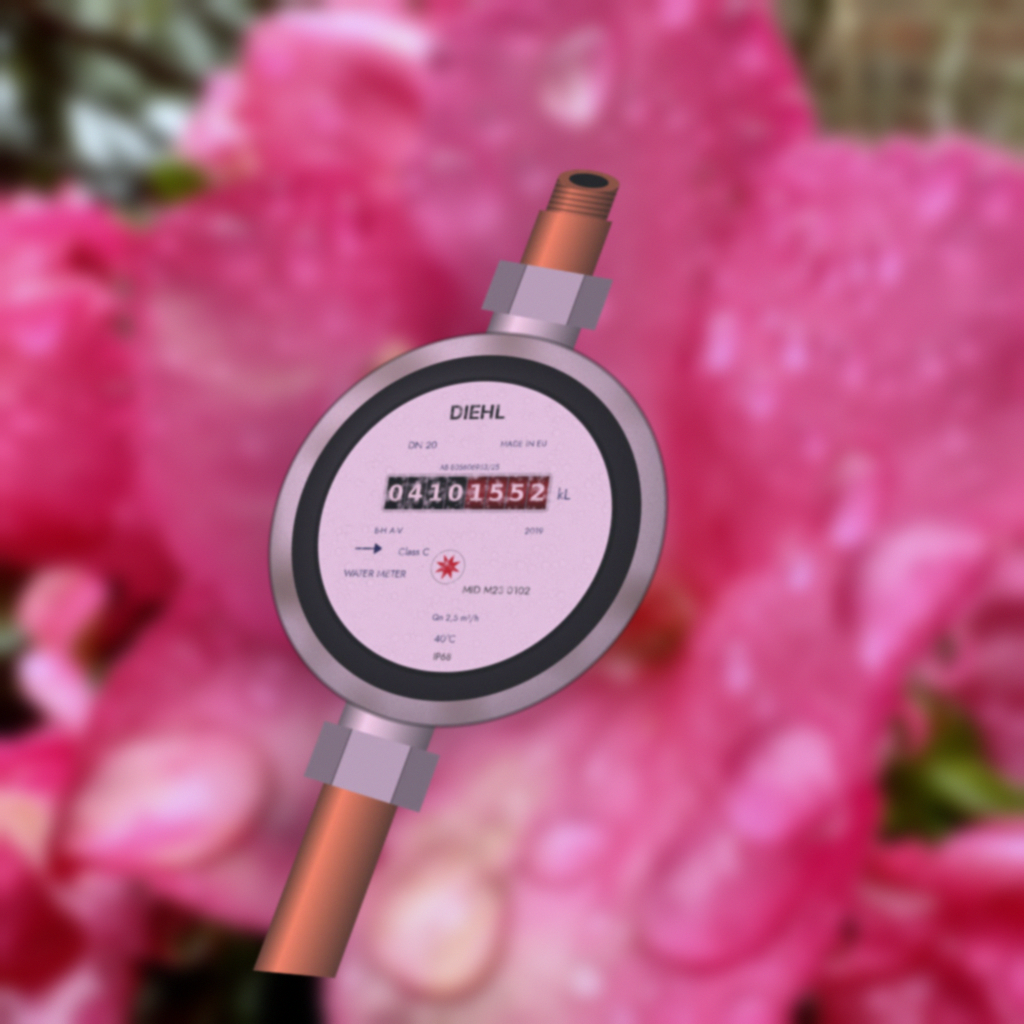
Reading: 410.1552 kL
